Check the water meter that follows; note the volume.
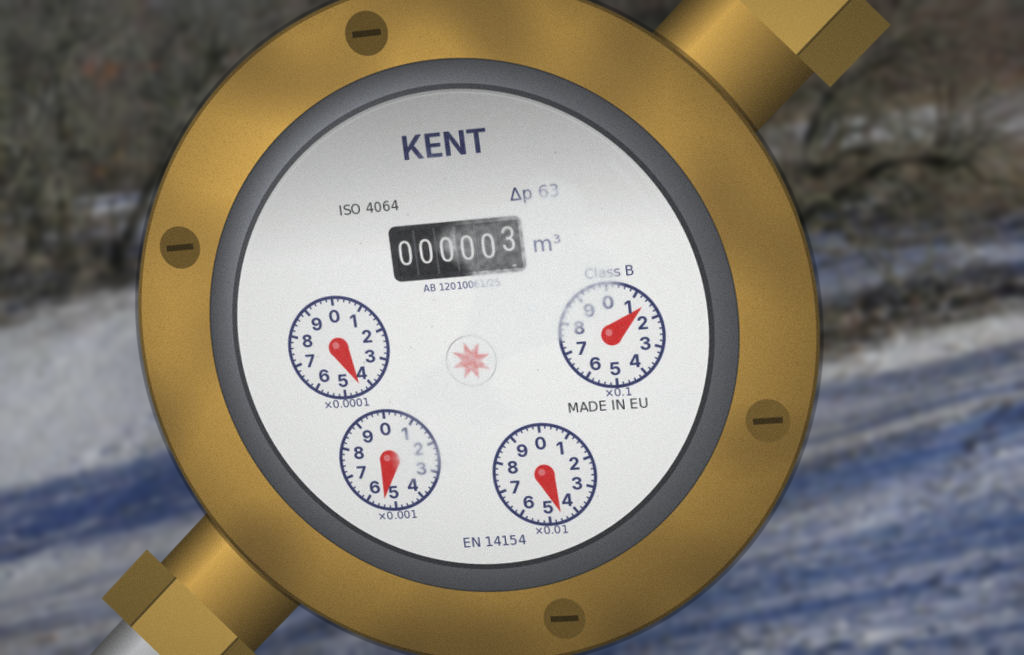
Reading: 3.1454 m³
